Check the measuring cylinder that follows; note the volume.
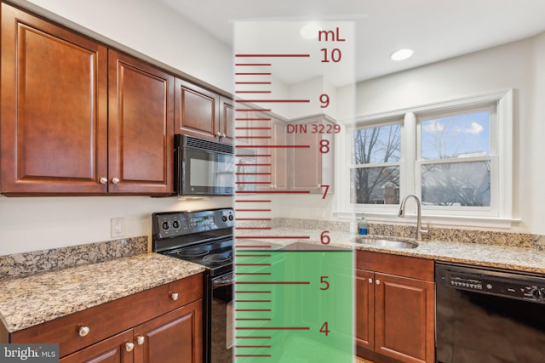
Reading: 5.7 mL
